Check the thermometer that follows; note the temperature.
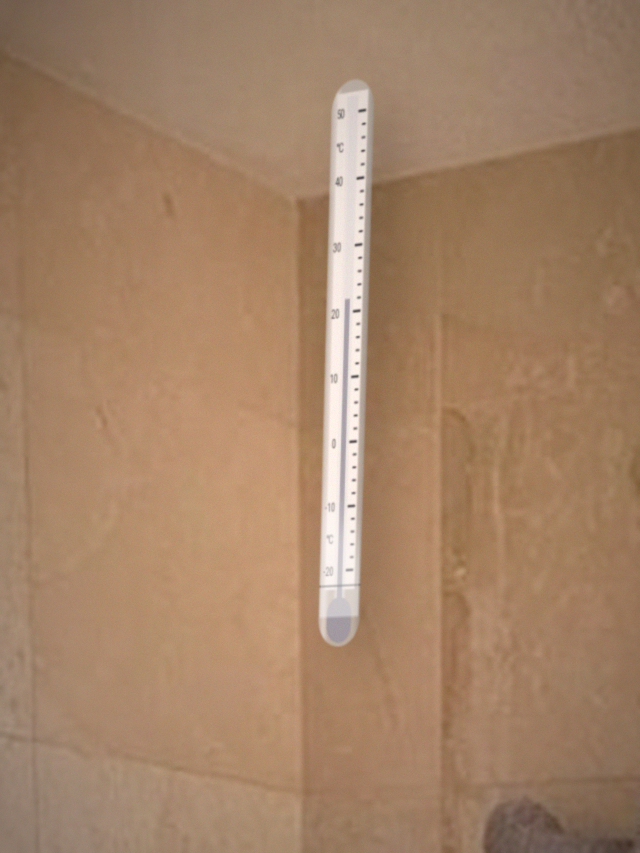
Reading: 22 °C
